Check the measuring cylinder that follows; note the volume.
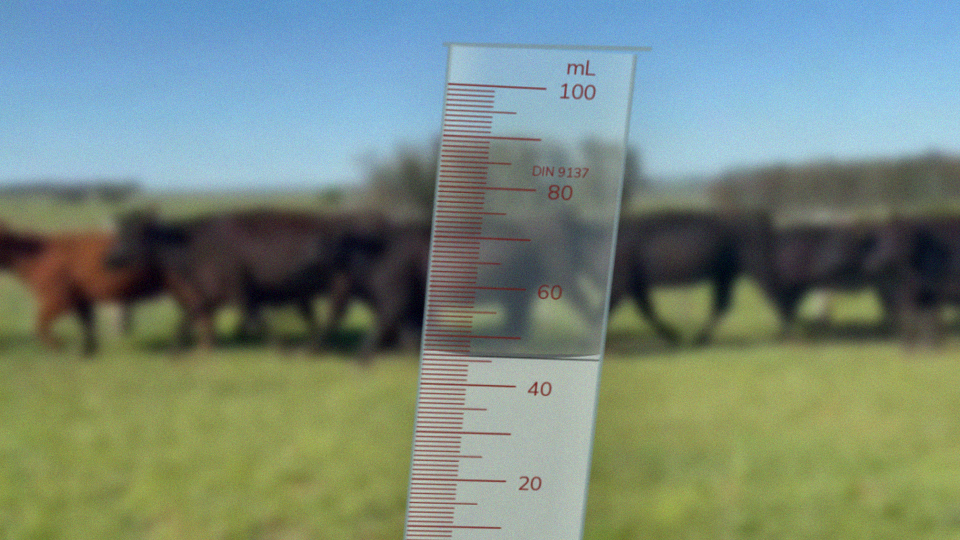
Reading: 46 mL
